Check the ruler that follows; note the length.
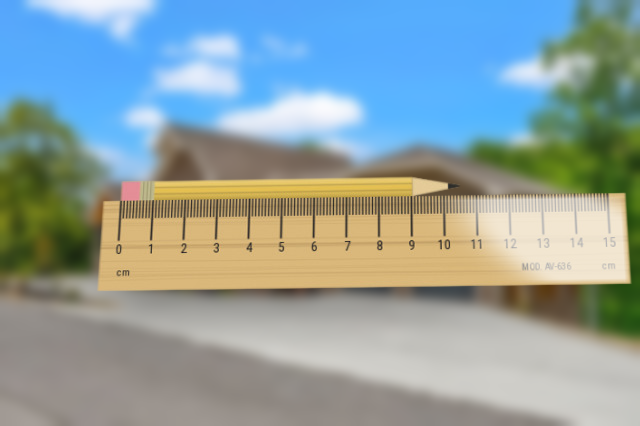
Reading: 10.5 cm
